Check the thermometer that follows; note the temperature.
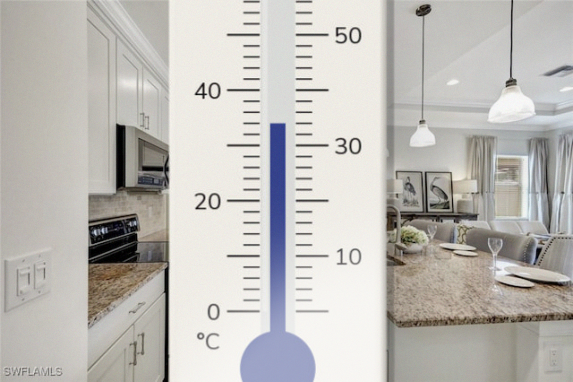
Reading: 34 °C
